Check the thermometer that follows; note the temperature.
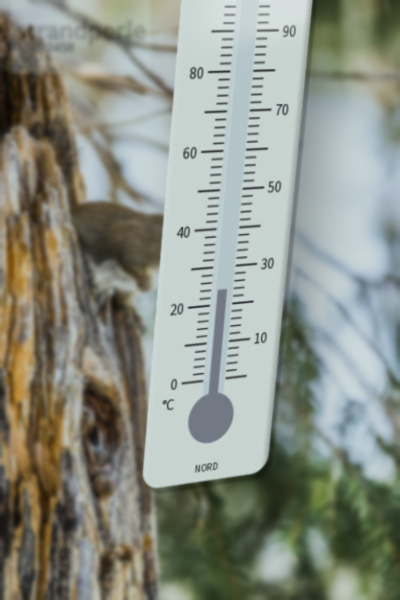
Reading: 24 °C
